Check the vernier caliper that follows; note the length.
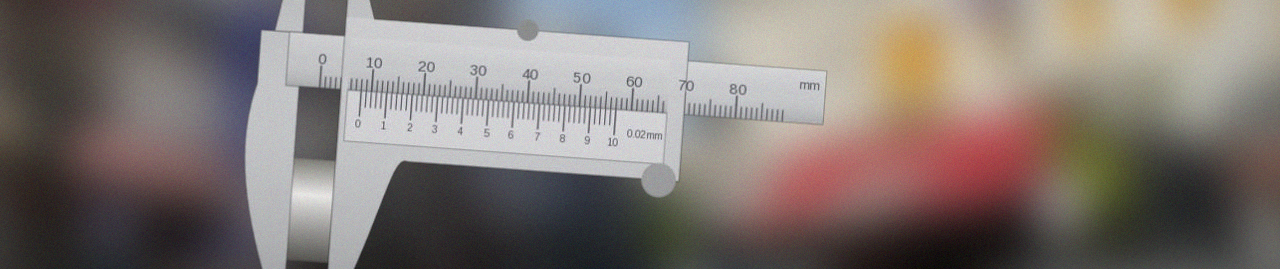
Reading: 8.0 mm
